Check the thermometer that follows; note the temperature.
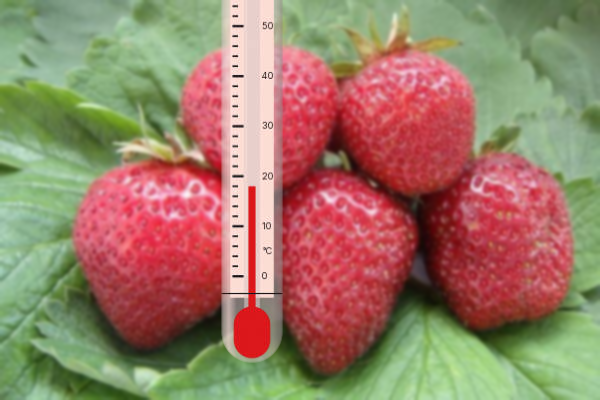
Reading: 18 °C
